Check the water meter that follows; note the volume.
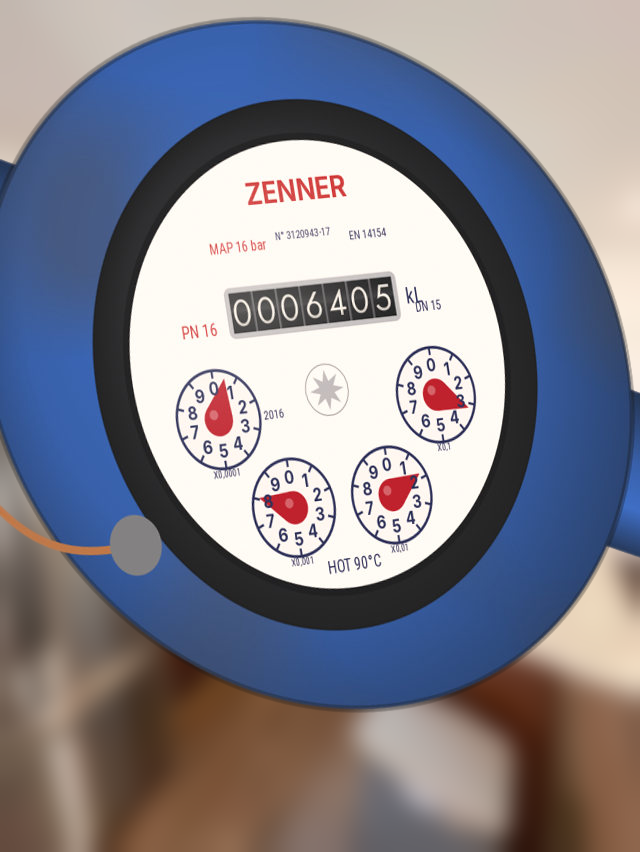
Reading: 6405.3180 kL
